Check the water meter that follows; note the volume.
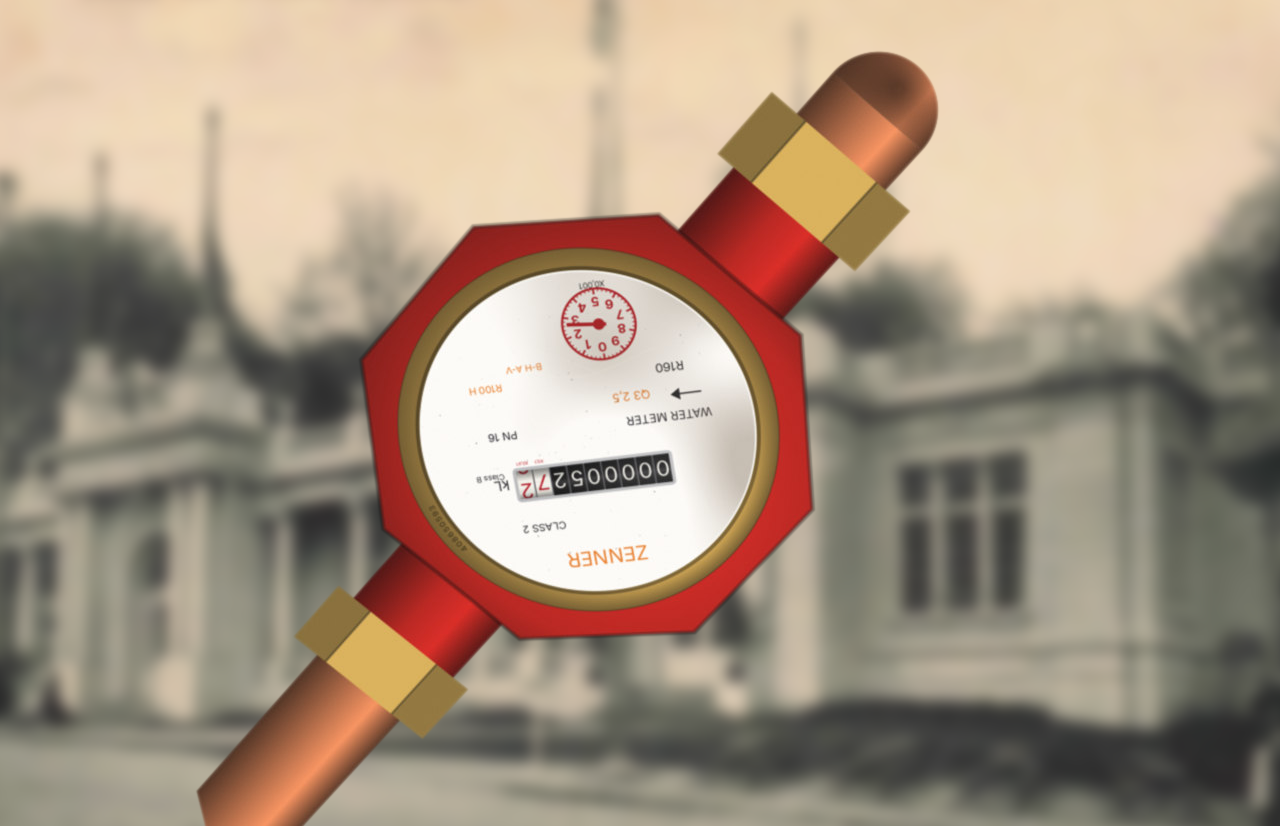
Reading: 52.722 kL
